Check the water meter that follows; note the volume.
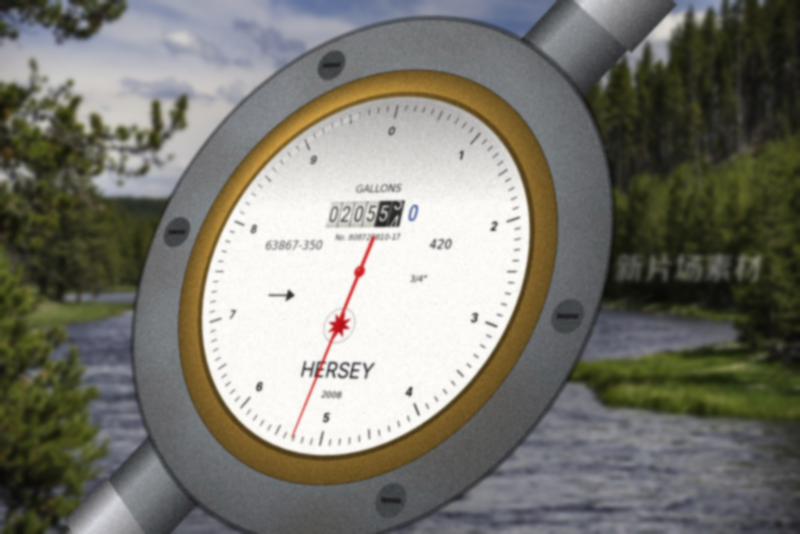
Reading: 205535.3 gal
